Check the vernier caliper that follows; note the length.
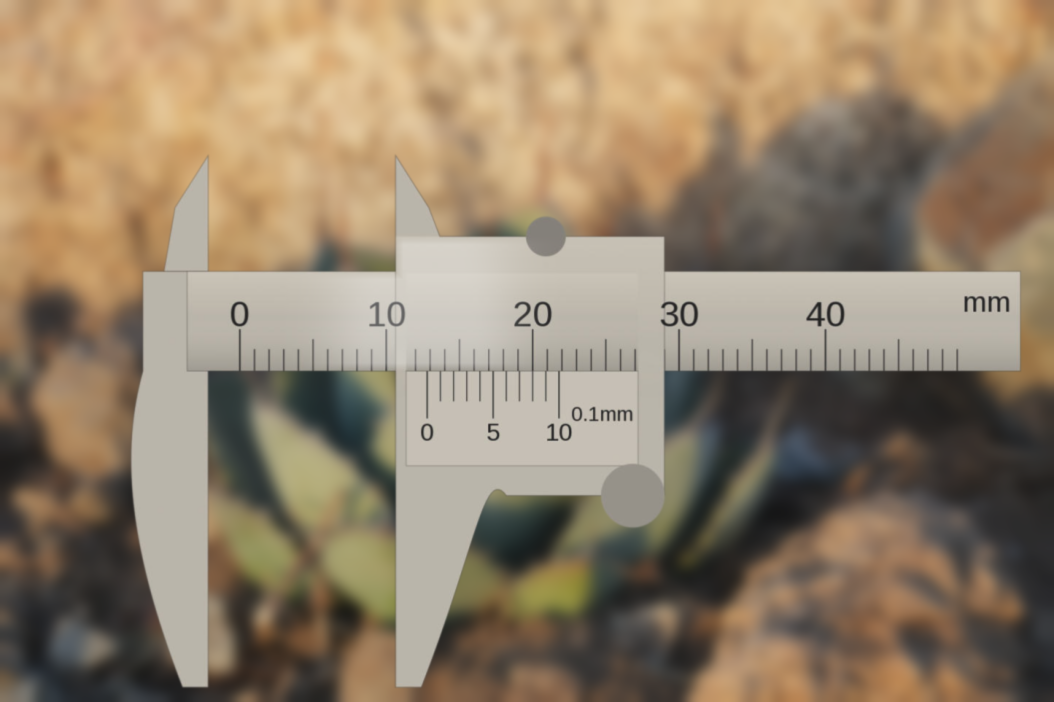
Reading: 12.8 mm
